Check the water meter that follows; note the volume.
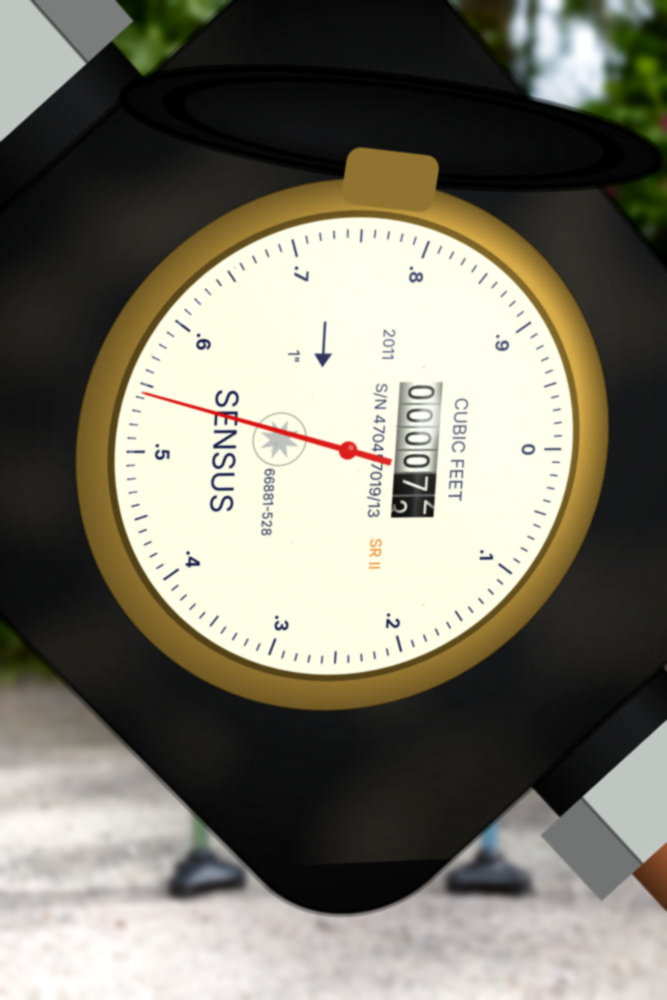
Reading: 72.54 ft³
